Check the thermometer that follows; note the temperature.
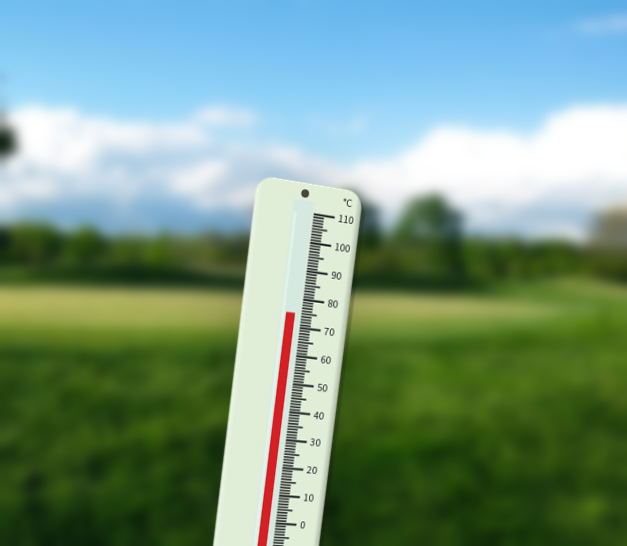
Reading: 75 °C
